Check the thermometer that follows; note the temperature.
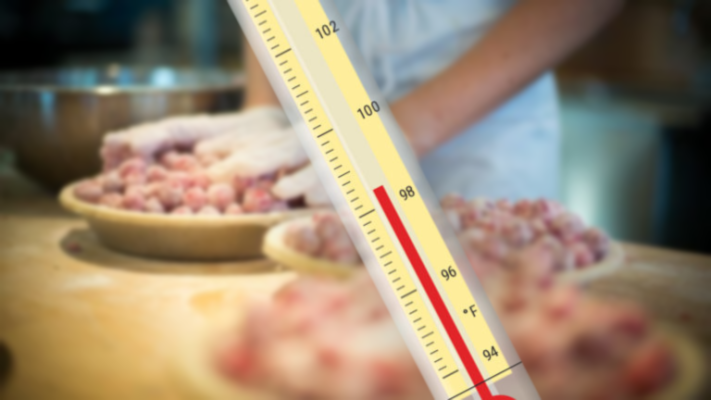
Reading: 98.4 °F
